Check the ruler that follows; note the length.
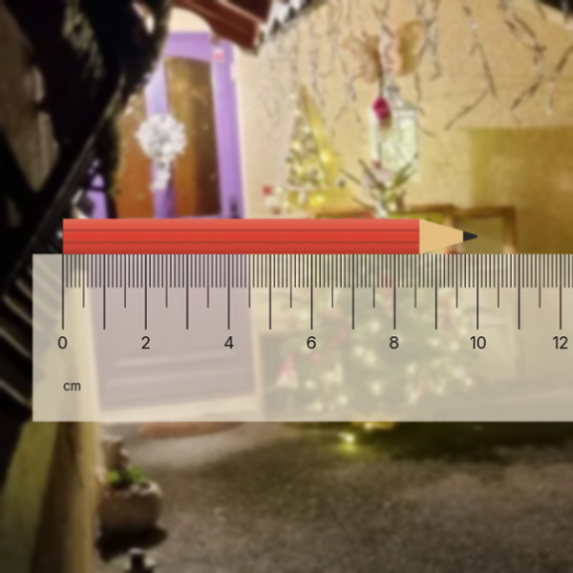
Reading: 10 cm
